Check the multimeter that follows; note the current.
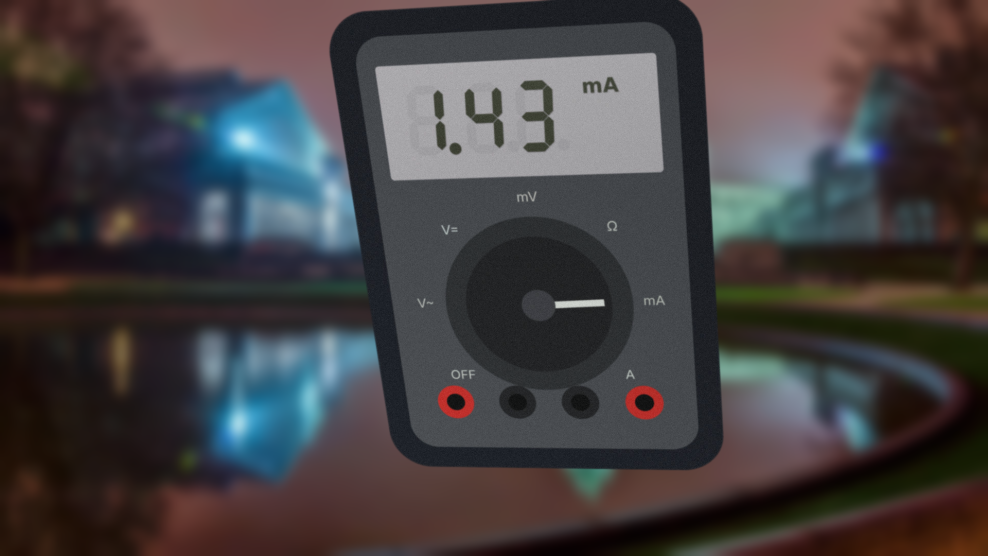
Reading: 1.43 mA
